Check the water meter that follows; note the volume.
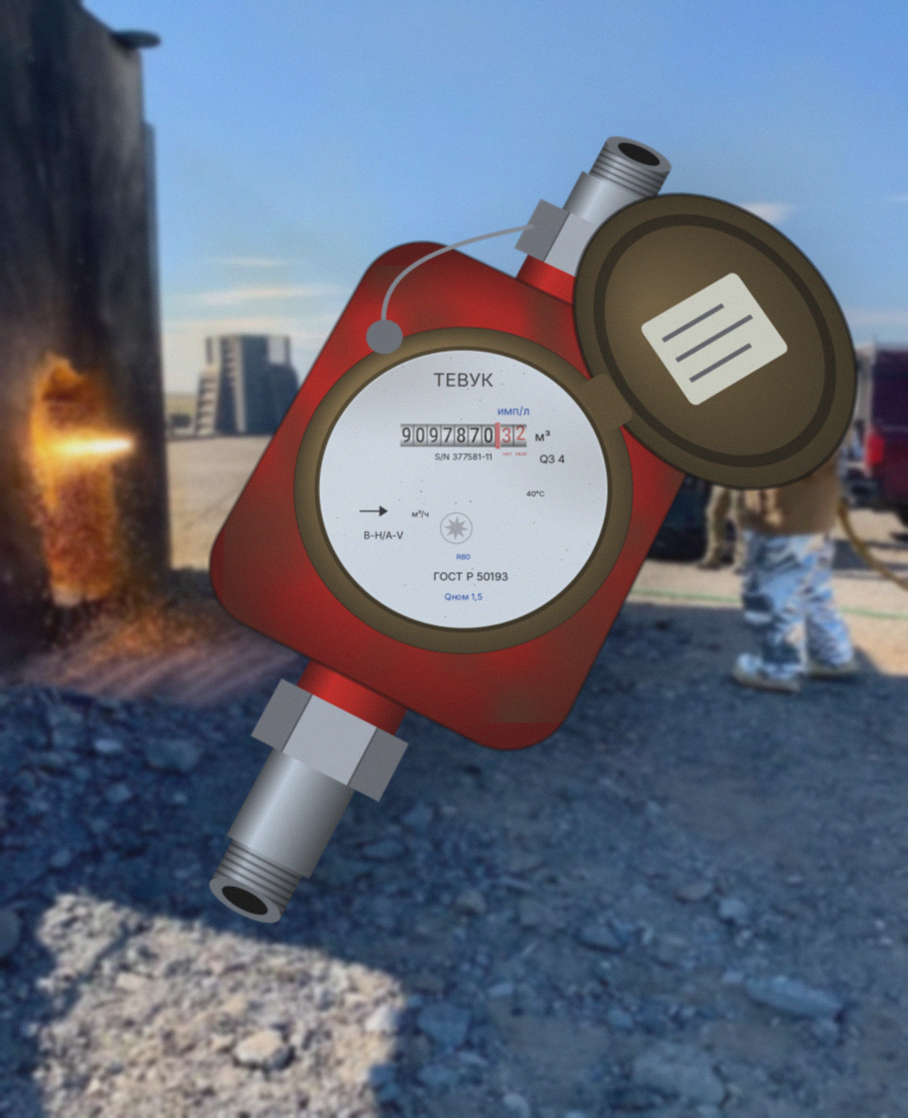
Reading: 9097870.32 m³
